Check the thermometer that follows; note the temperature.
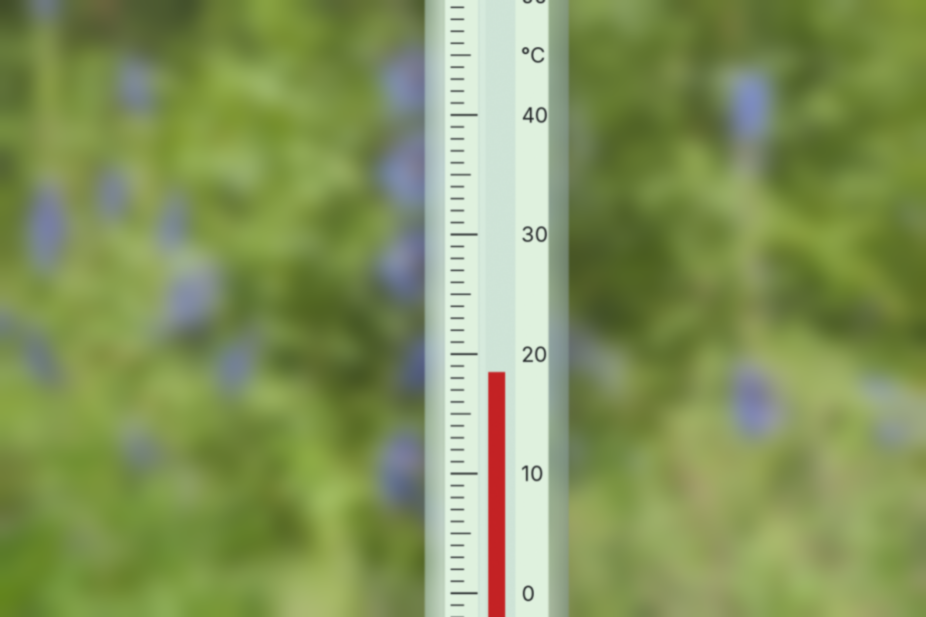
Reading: 18.5 °C
